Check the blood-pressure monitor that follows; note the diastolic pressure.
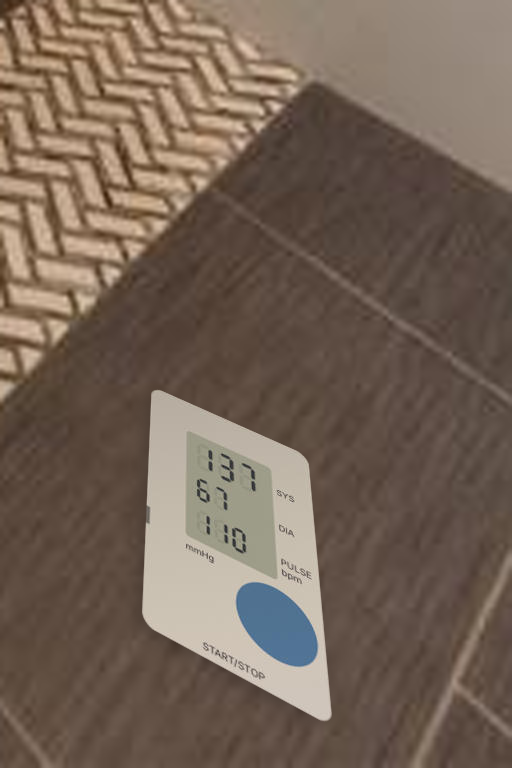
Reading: 67 mmHg
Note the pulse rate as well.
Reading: 110 bpm
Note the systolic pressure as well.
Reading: 137 mmHg
